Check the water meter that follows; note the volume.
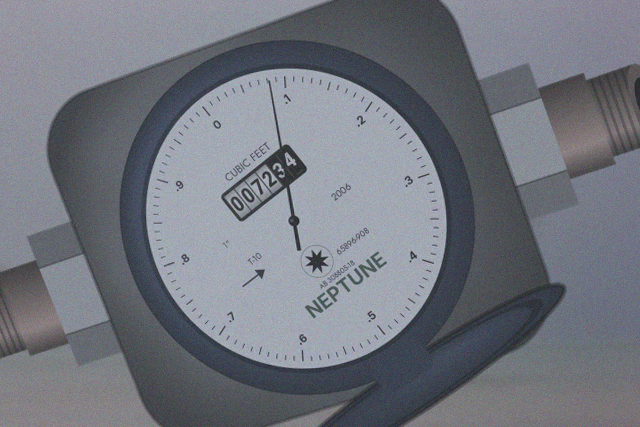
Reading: 7234.08 ft³
